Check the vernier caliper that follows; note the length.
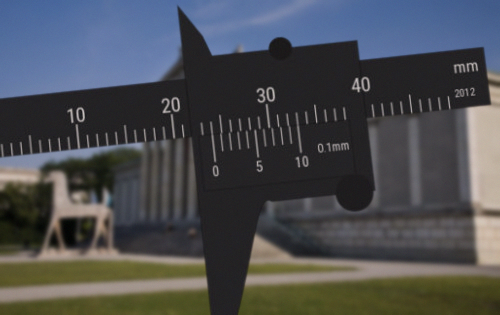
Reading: 24.0 mm
